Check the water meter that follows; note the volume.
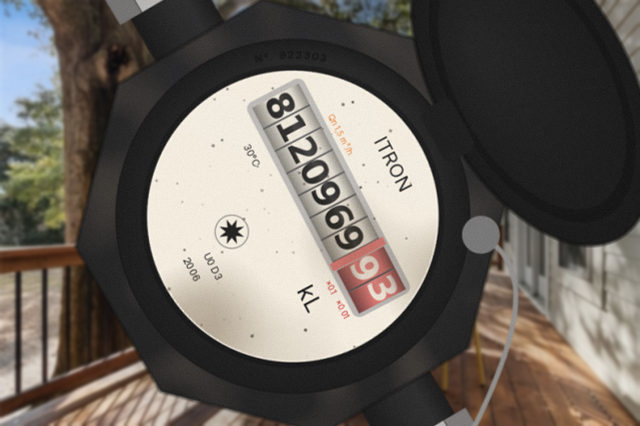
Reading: 8120969.93 kL
